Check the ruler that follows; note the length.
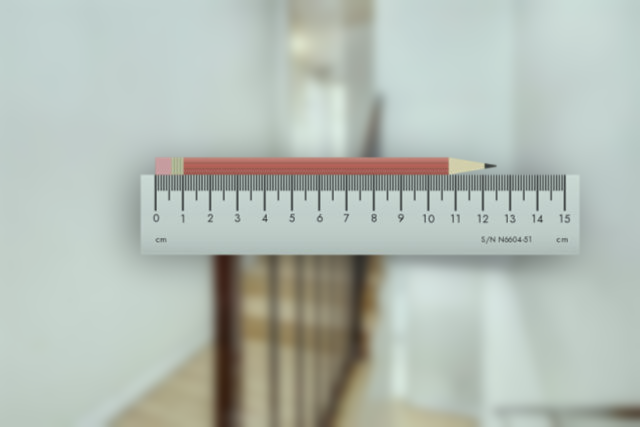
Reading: 12.5 cm
